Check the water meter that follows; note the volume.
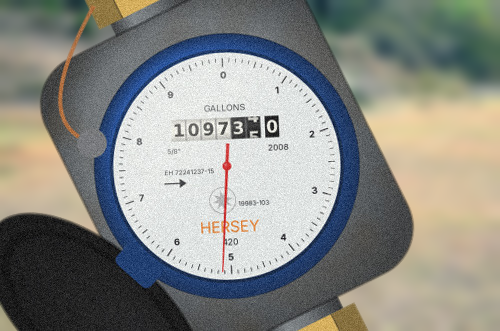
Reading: 1097345.1 gal
